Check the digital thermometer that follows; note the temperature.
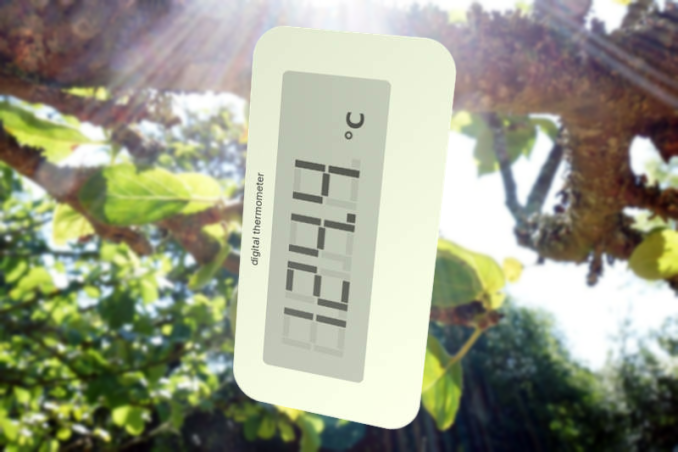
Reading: 124.4 °C
